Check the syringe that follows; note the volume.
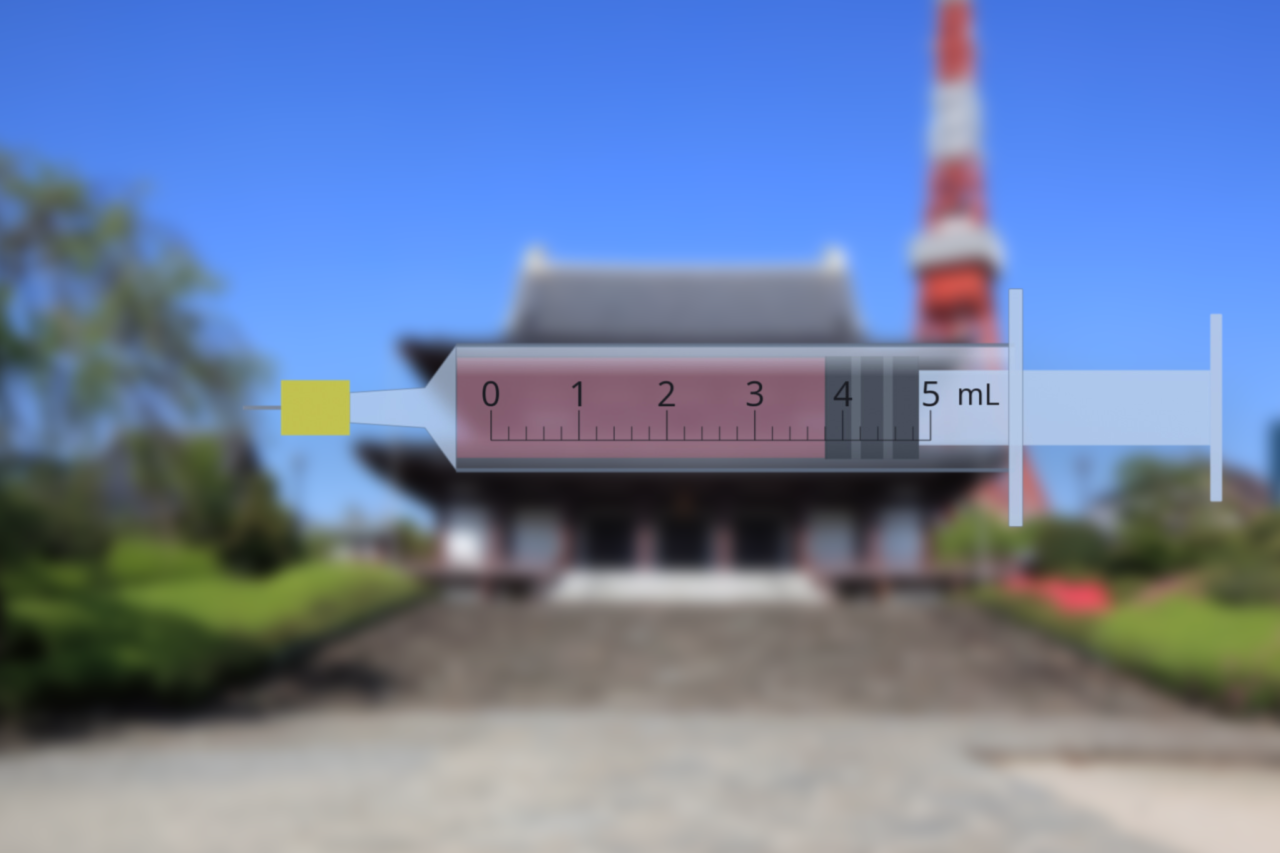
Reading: 3.8 mL
